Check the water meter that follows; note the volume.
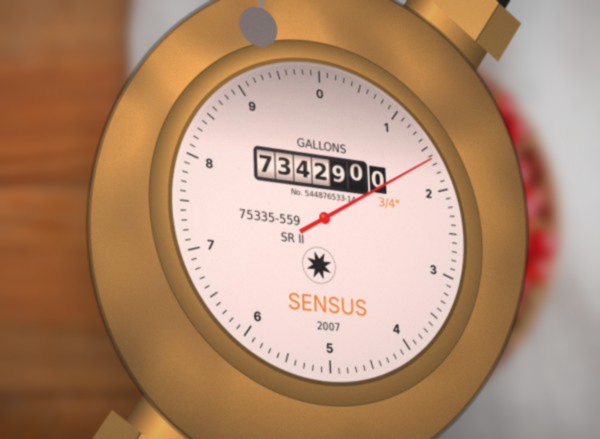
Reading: 7342901.6 gal
